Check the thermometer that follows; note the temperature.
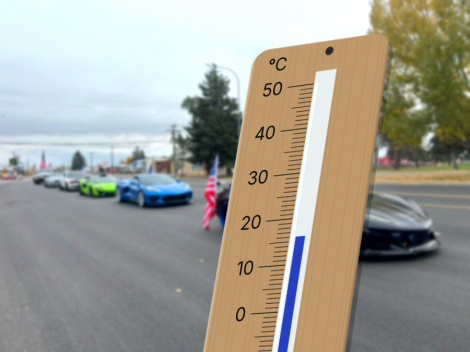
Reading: 16 °C
